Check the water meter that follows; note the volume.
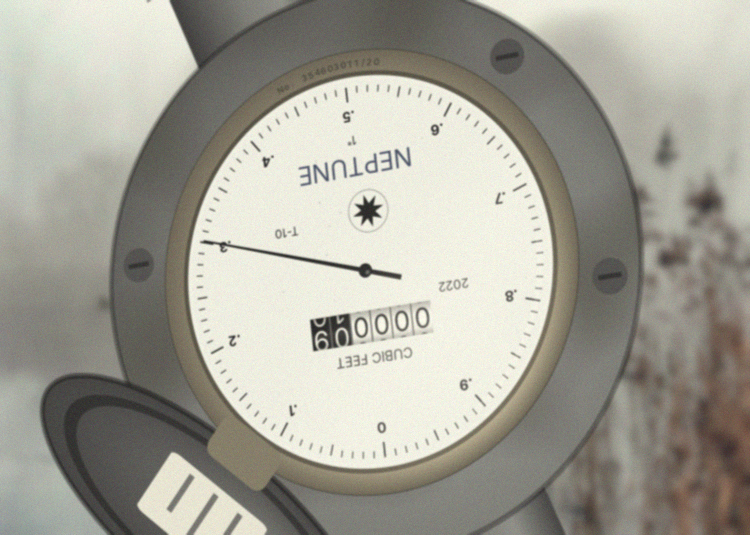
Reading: 9.30 ft³
